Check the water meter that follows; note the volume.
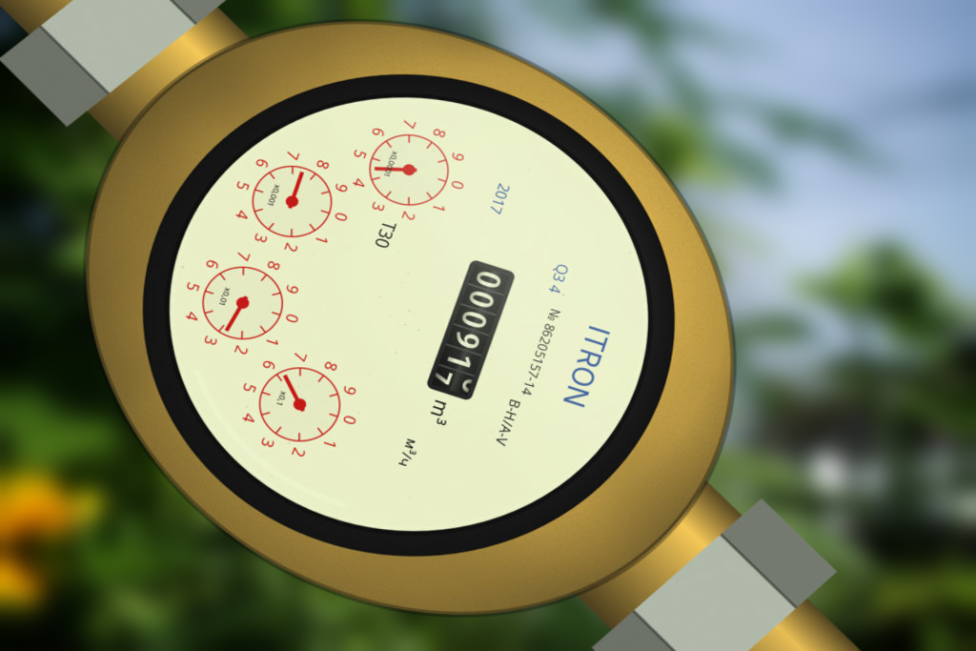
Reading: 916.6274 m³
